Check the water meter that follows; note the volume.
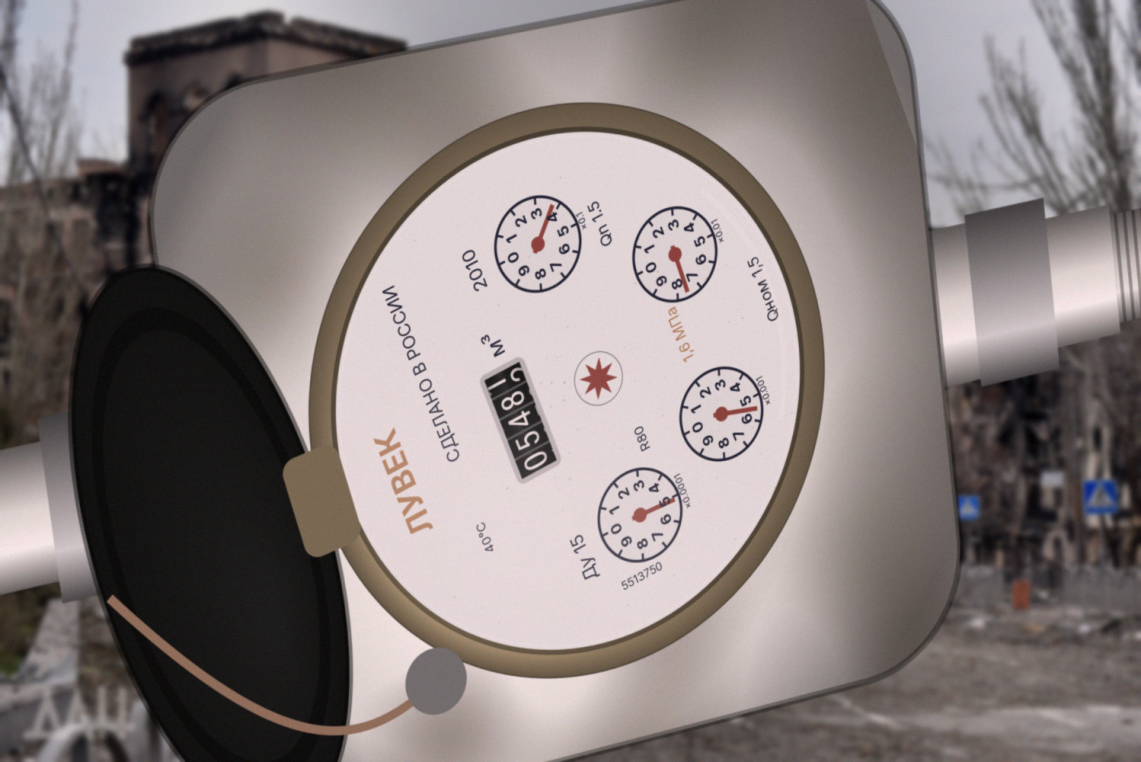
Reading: 5481.3755 m³
